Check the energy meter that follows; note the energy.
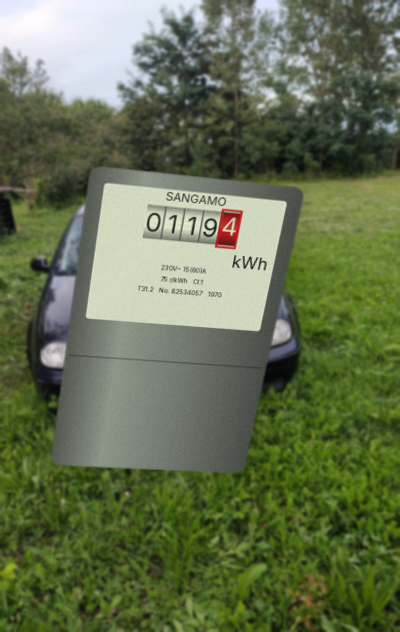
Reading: 119.4 kWh
